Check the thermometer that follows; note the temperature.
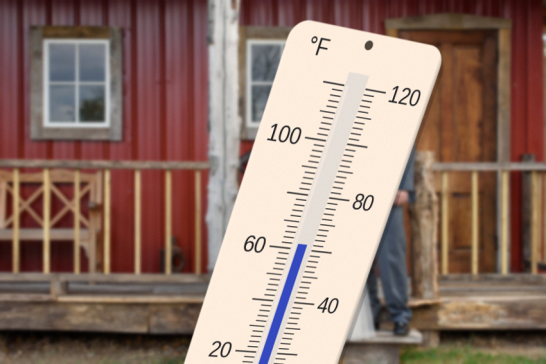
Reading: 62 °F
